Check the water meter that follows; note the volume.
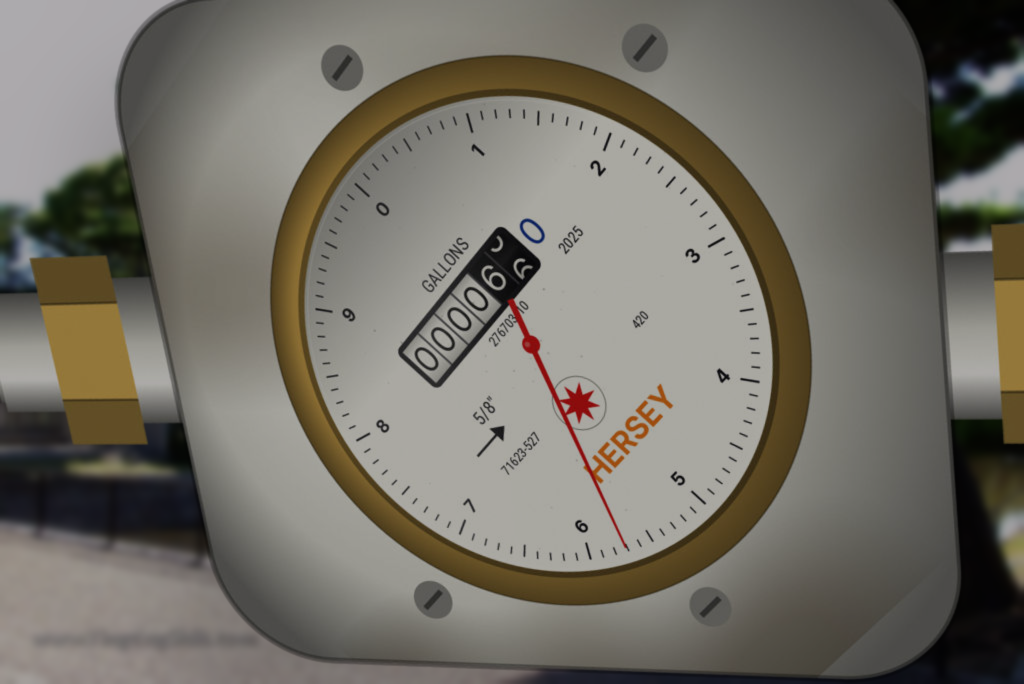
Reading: 655.7 gal
